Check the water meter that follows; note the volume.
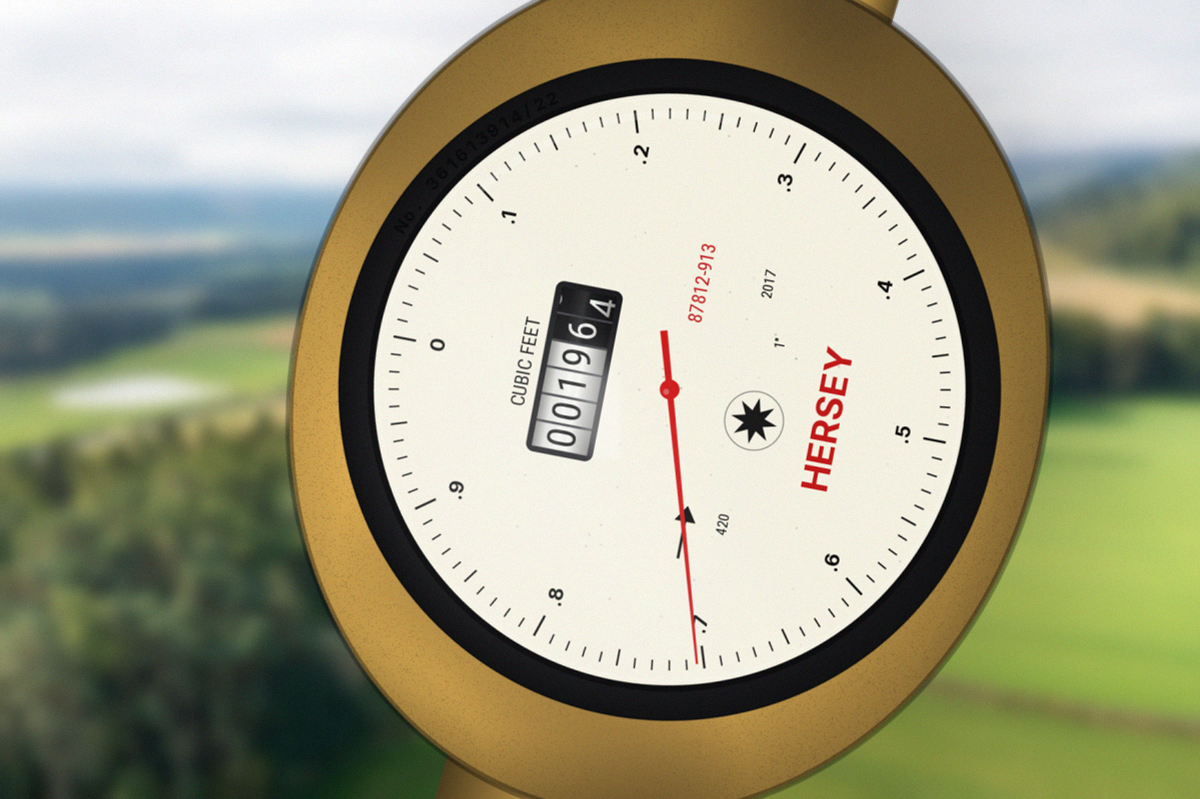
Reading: 1963.70 ft³
